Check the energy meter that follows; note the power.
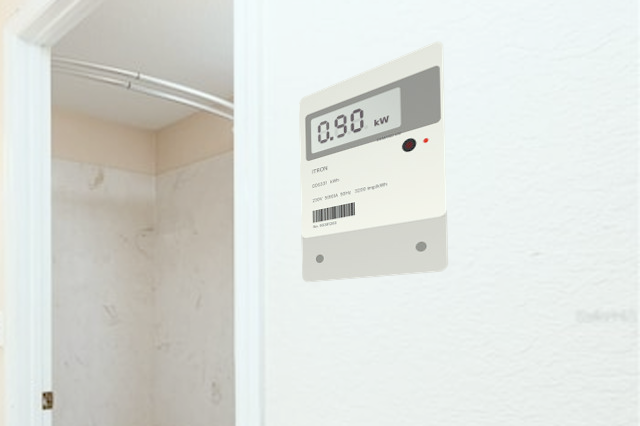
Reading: 0.90 kW
